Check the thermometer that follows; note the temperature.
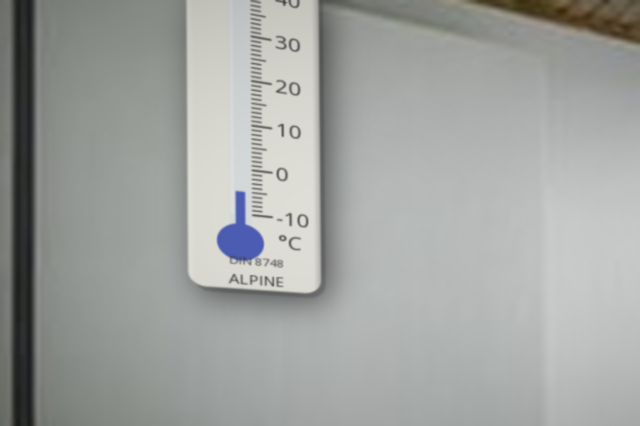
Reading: -5 °C
